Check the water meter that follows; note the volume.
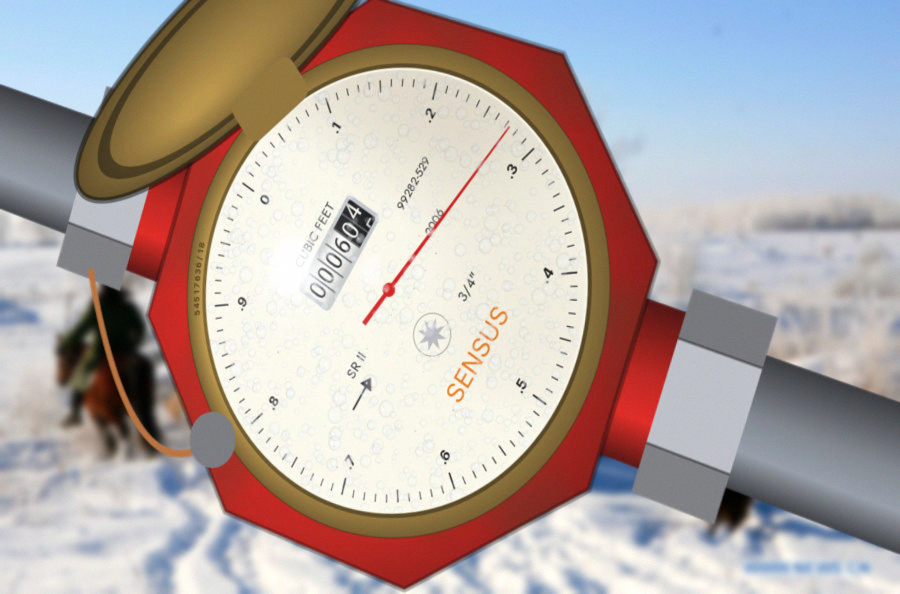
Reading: 604.27 ft³
